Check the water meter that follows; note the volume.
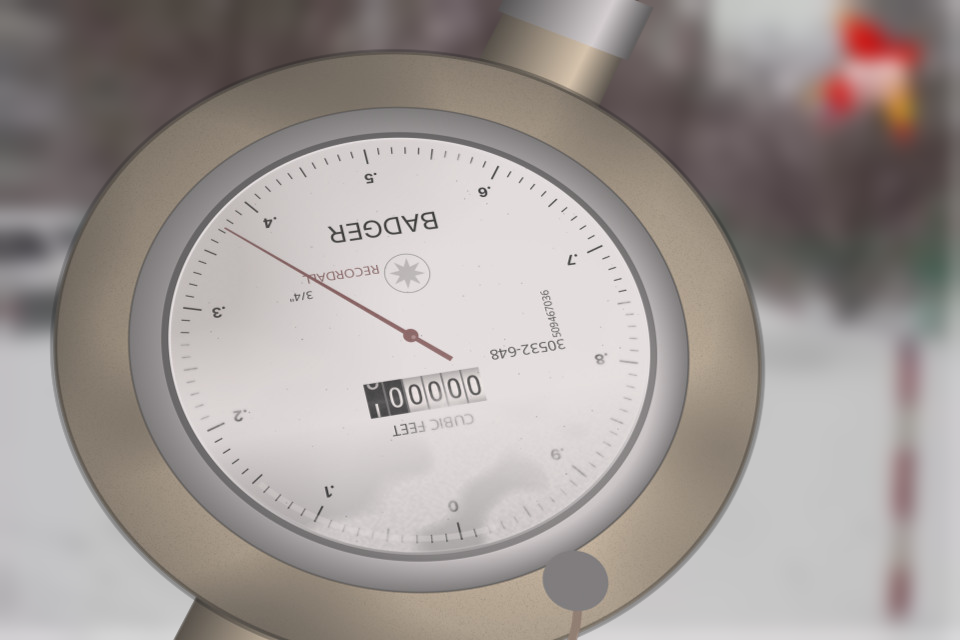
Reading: 1.37 ft³
